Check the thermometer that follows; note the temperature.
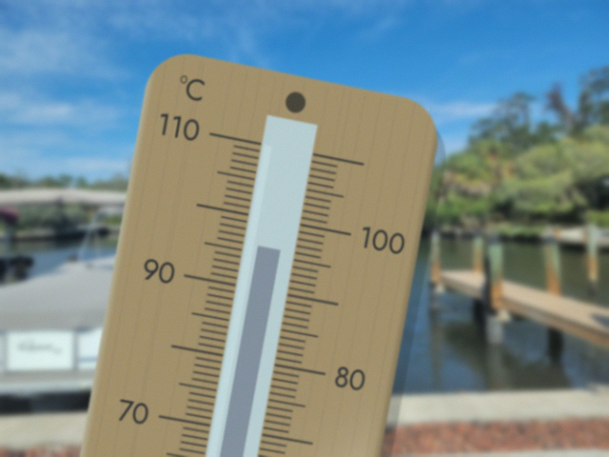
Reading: 96 °C
